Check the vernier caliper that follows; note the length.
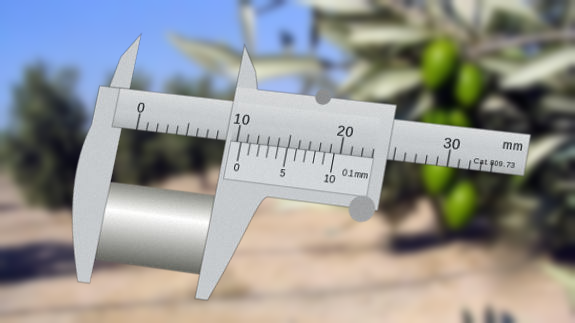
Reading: 10.4 mm
